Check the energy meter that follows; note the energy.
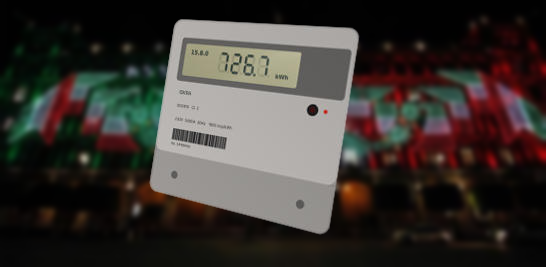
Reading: 726.7 kWh
